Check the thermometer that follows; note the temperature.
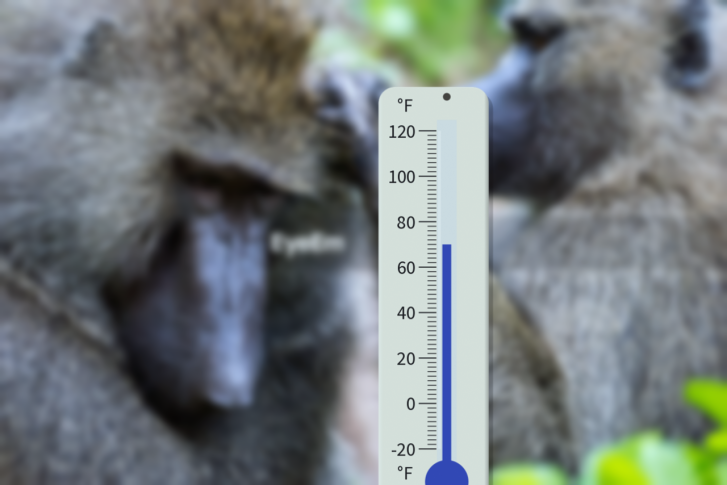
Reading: 70 °F
